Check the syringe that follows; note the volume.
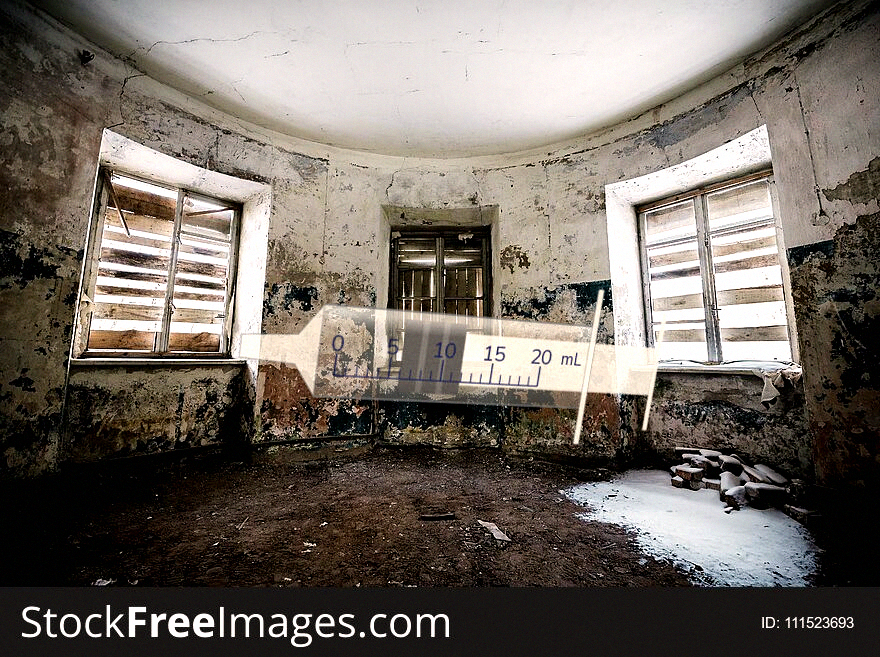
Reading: 6 mL
